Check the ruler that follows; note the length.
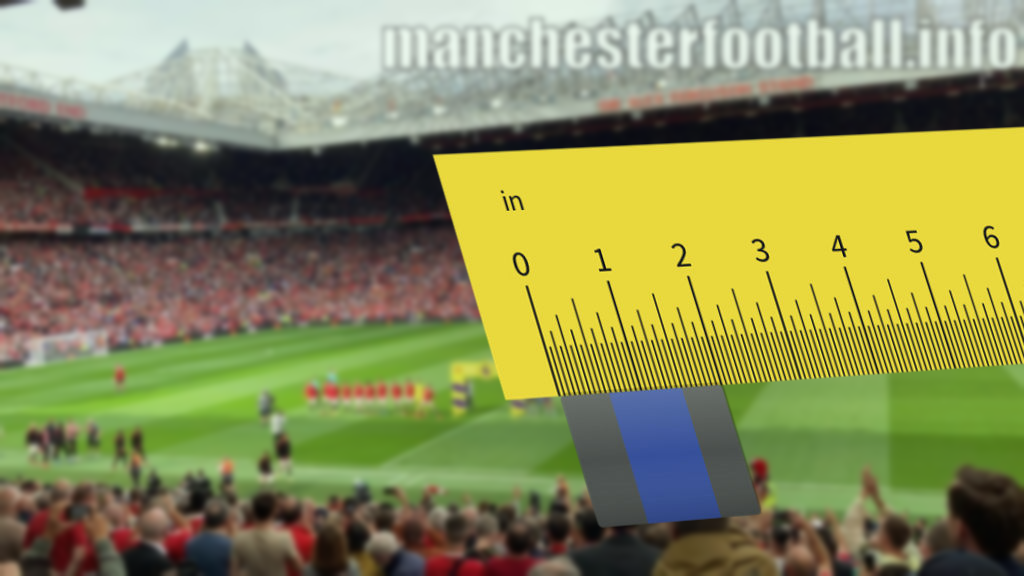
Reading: 2 in
